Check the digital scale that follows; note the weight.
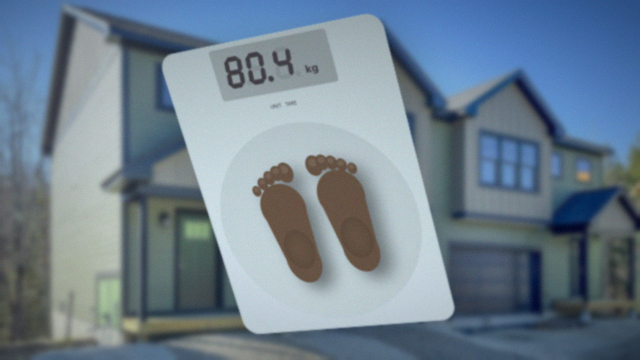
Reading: 80.4 kg
